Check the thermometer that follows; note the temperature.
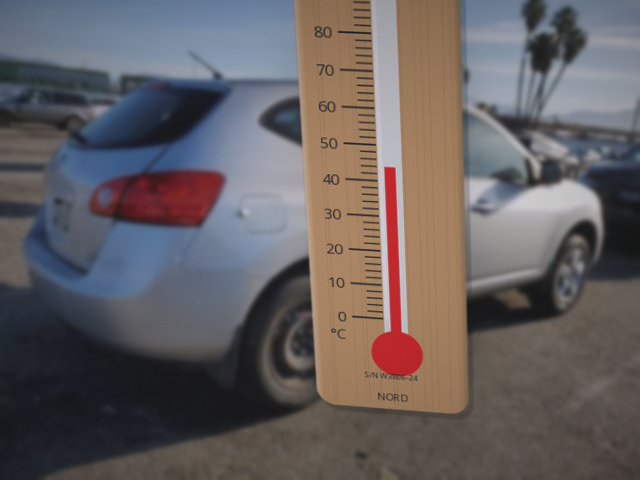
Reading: 44 °C
